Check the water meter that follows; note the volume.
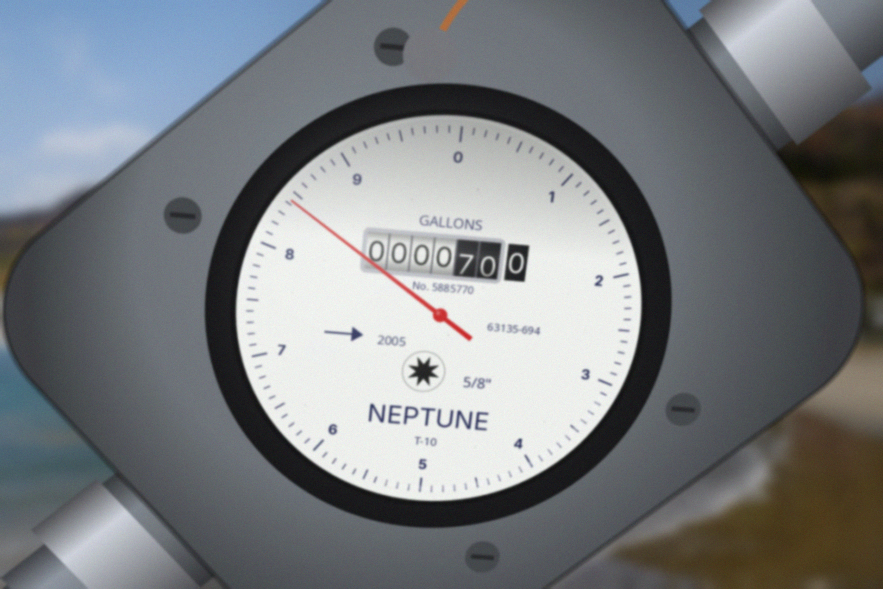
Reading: 698.4 gal
